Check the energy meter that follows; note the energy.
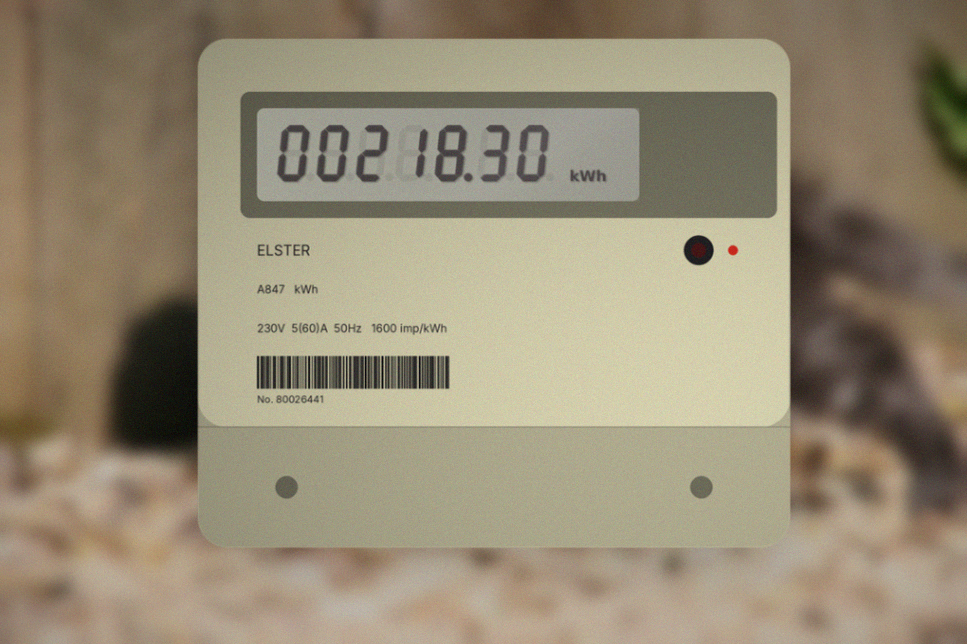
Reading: 218.30 kWh
